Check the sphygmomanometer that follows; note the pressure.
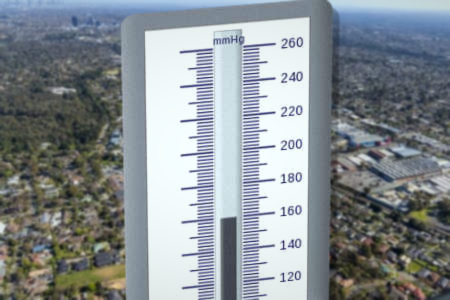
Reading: 160 mmHg
